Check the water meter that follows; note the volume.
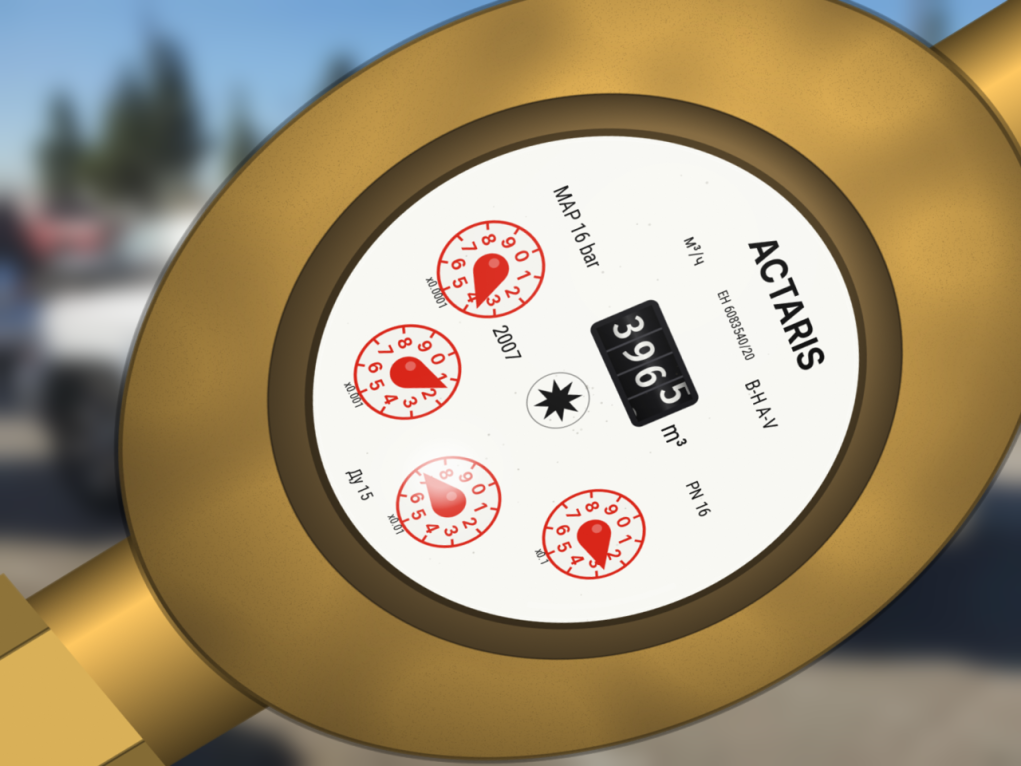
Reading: 3965.2713 m³
